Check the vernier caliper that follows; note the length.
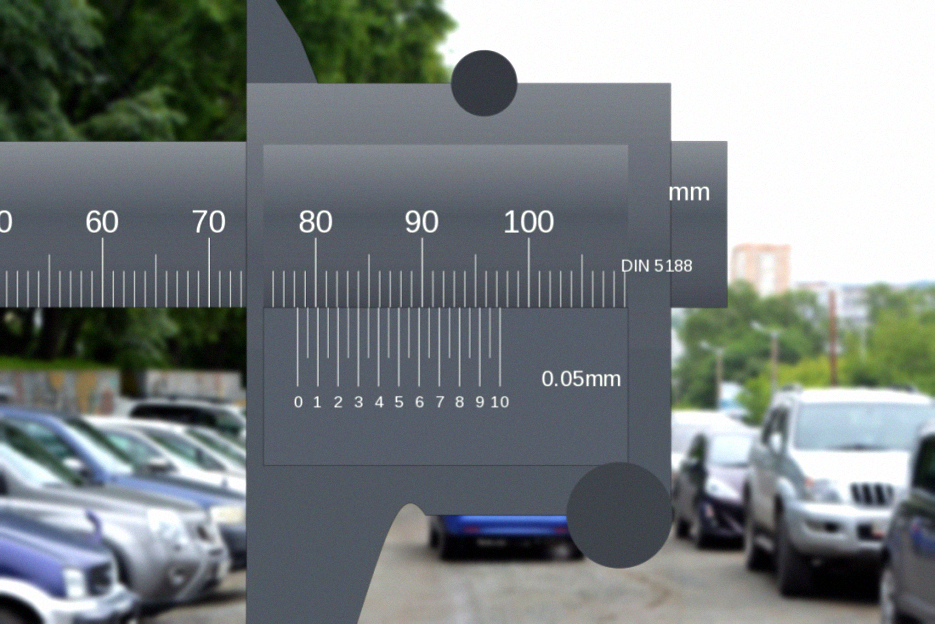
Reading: 78.3 mm
